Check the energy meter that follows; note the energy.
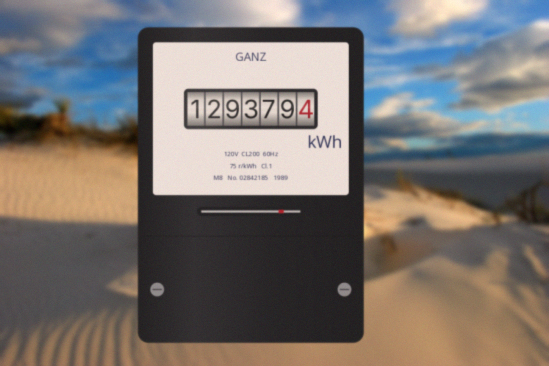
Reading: 129379.4 kWh
